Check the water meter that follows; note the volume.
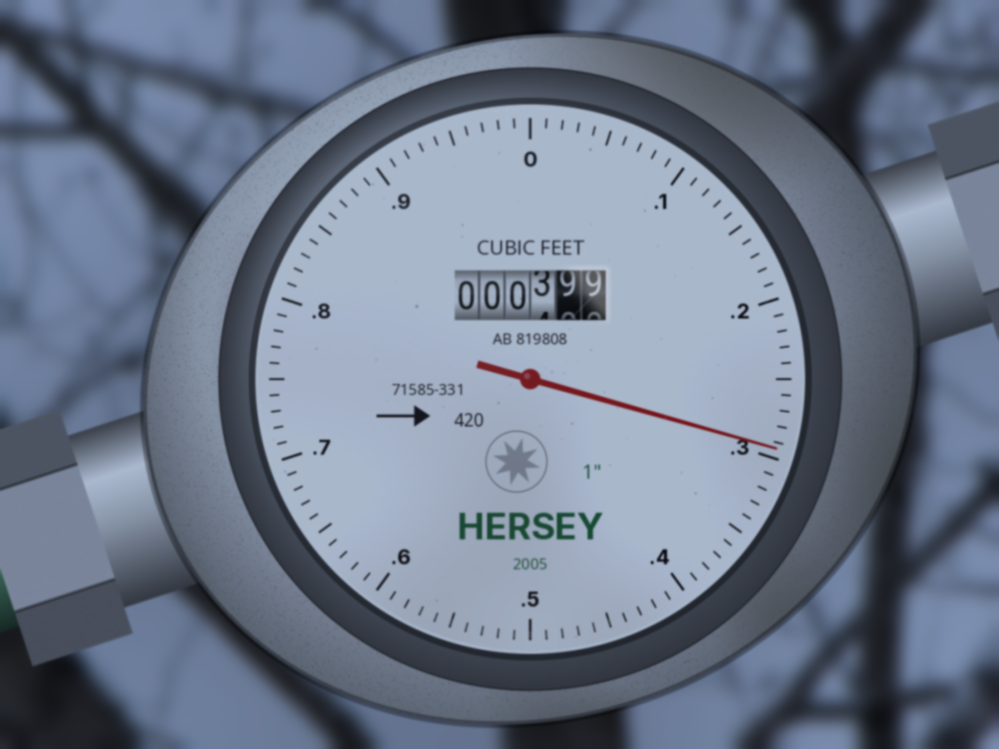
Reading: 399.29 ft³
